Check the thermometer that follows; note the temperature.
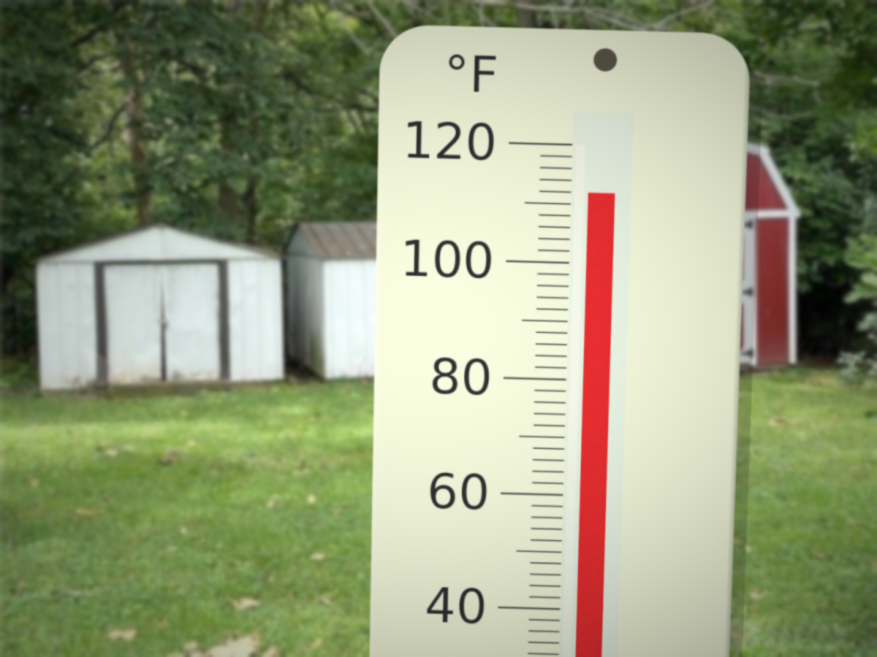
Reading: 112 °F
